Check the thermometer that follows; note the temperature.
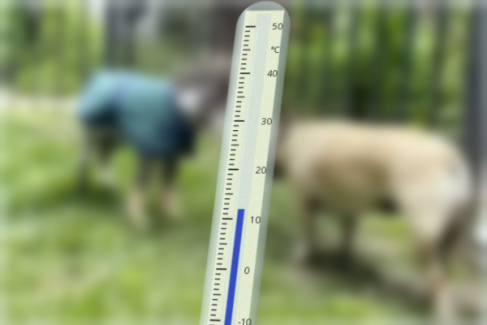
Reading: 12 °C
